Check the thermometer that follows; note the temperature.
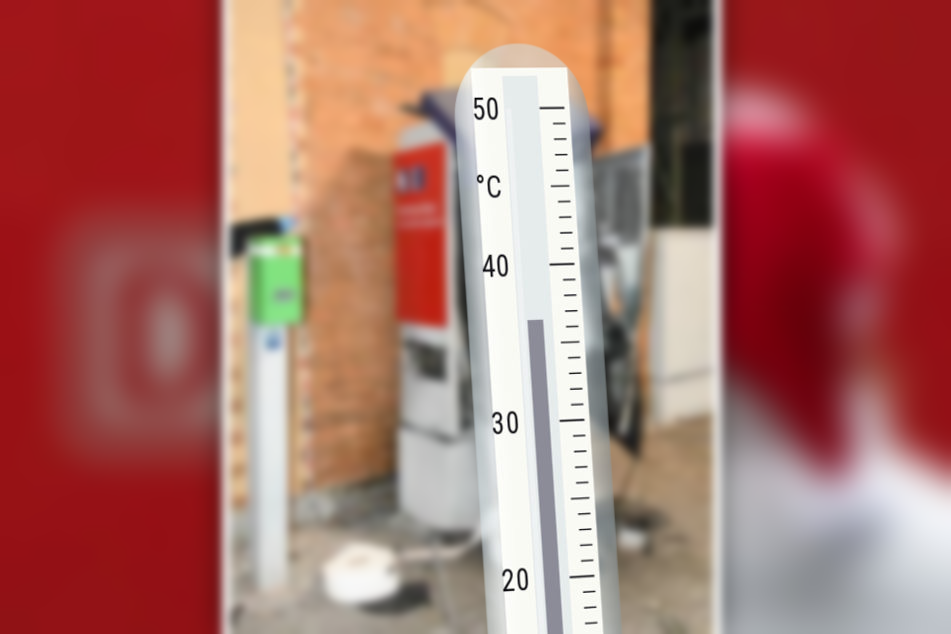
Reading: 36.5 °C
